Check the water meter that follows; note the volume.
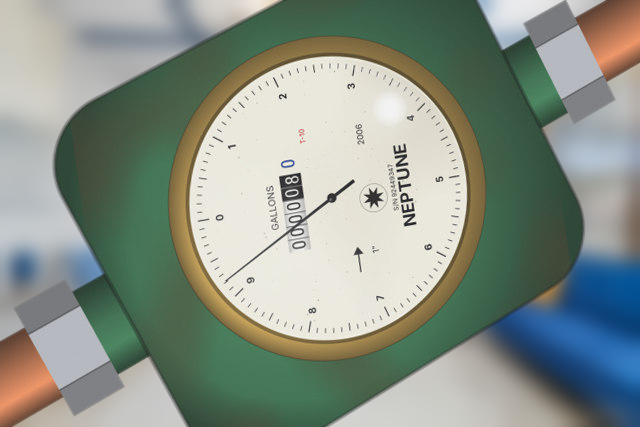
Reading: 79.2 gal
